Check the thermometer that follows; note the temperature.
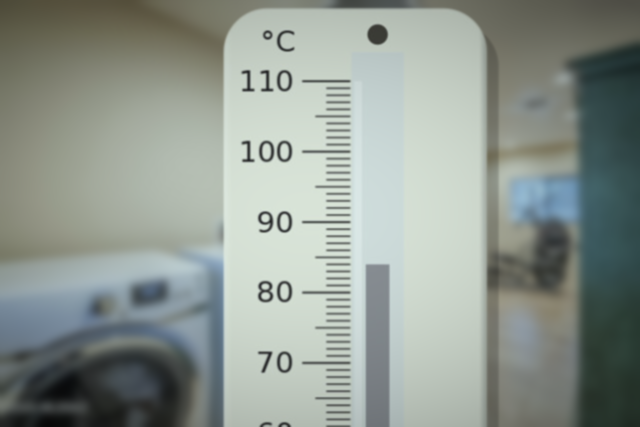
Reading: 84 °C
